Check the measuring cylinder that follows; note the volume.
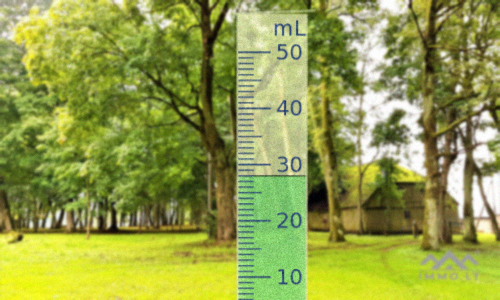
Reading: 28 mL
